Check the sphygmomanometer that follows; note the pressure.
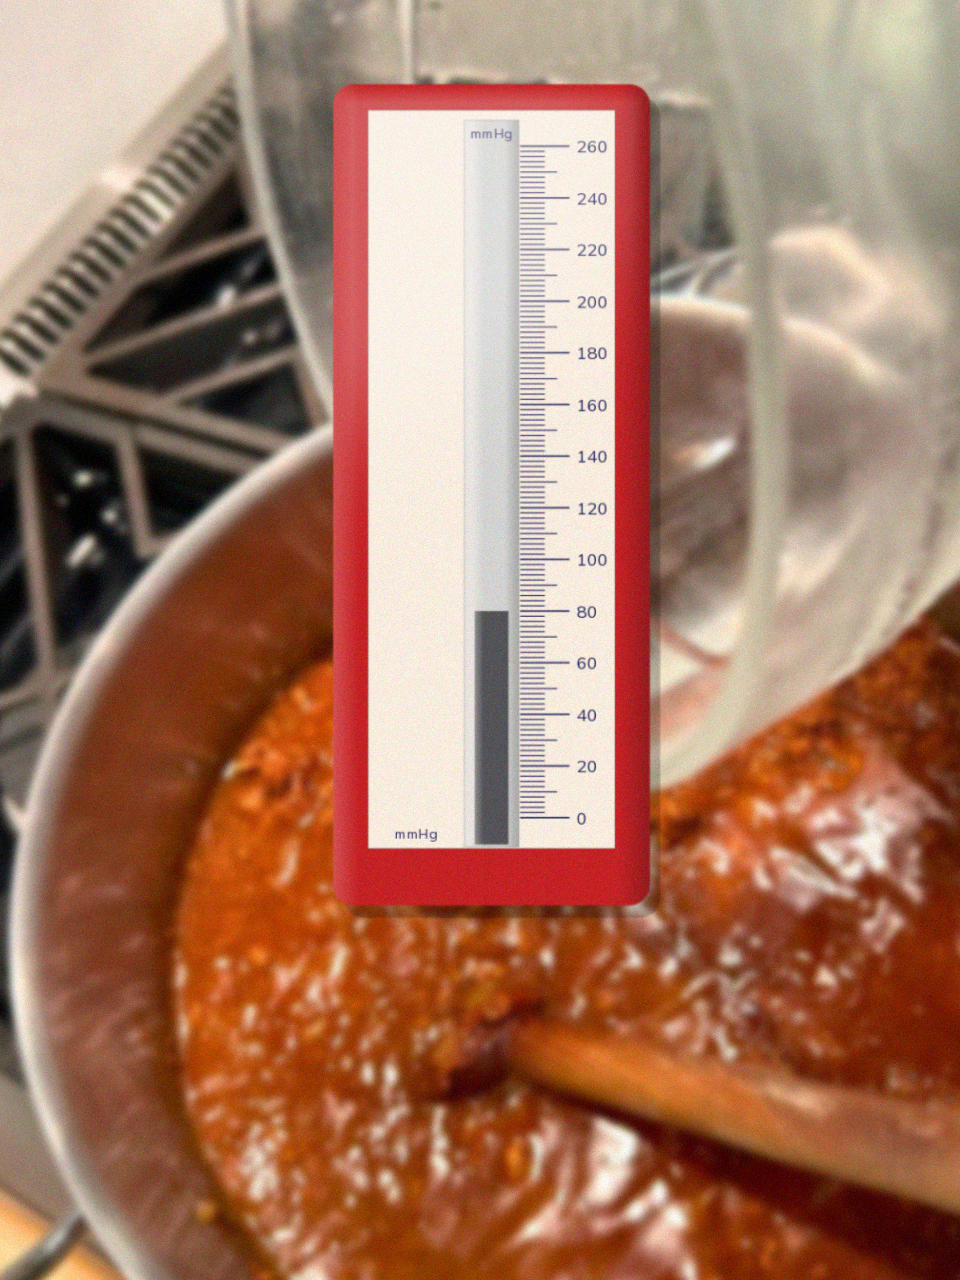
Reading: 80 mmHg
